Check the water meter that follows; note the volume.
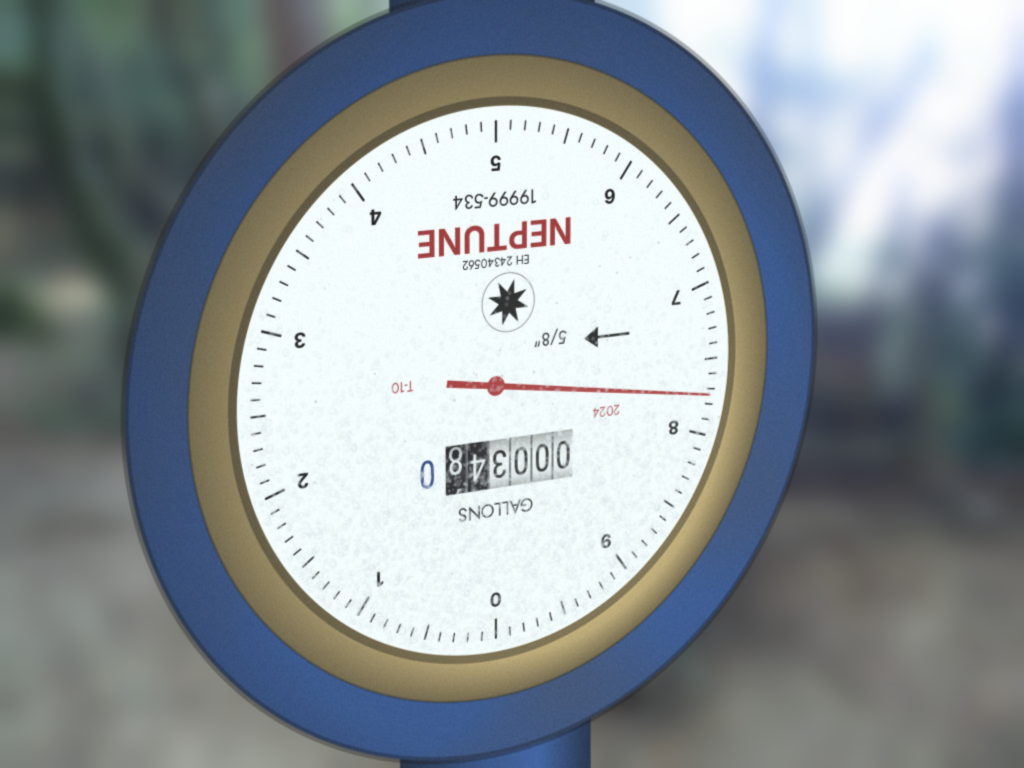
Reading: 3477.7 gal
